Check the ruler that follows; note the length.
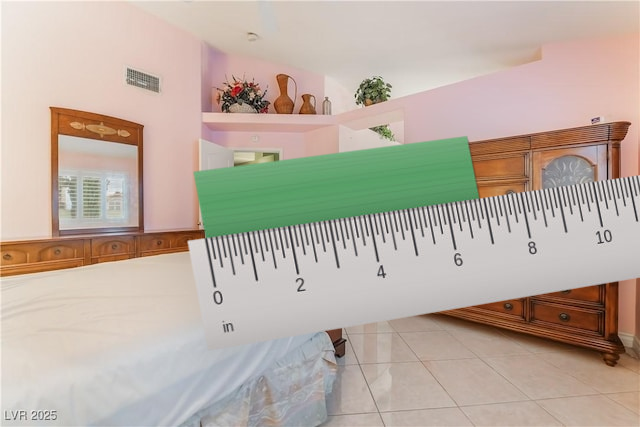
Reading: 6.875 in
